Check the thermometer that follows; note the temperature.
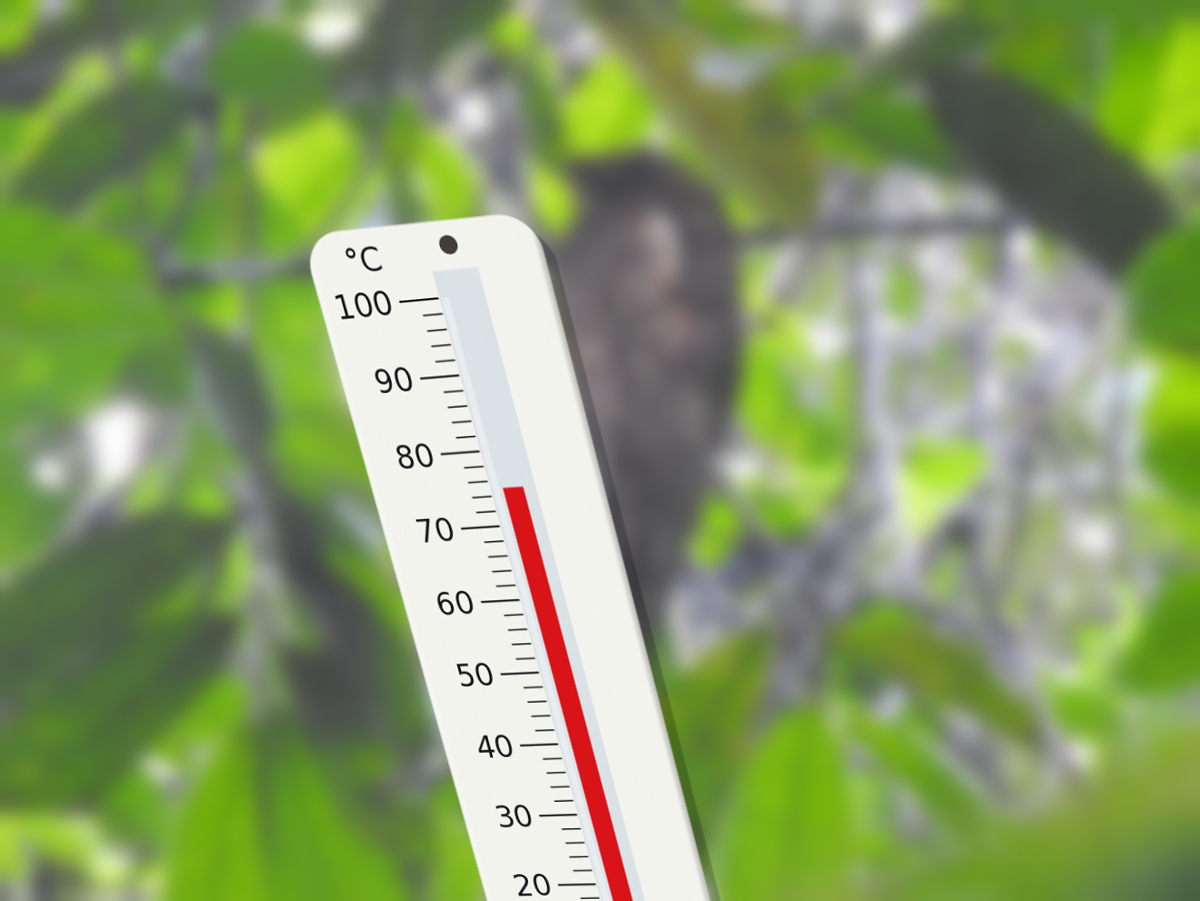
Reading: 75 °C
